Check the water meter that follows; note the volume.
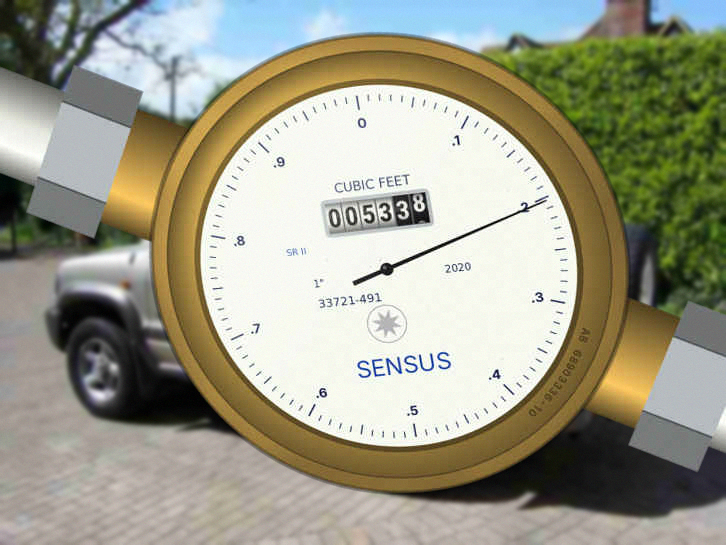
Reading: 5338.20 ft³
